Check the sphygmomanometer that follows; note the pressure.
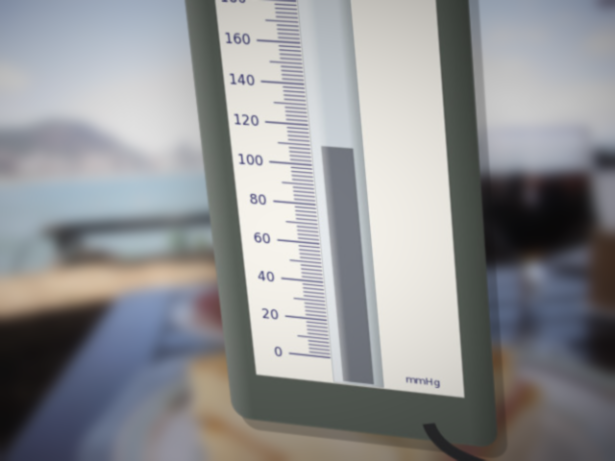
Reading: 110 mmHg
